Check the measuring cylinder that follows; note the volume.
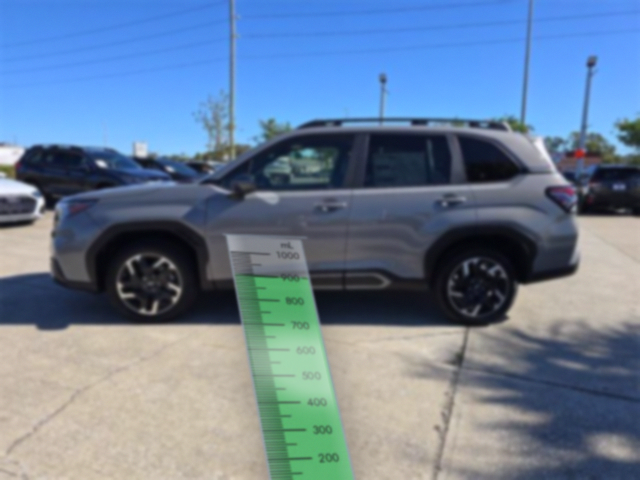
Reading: 900 mL
